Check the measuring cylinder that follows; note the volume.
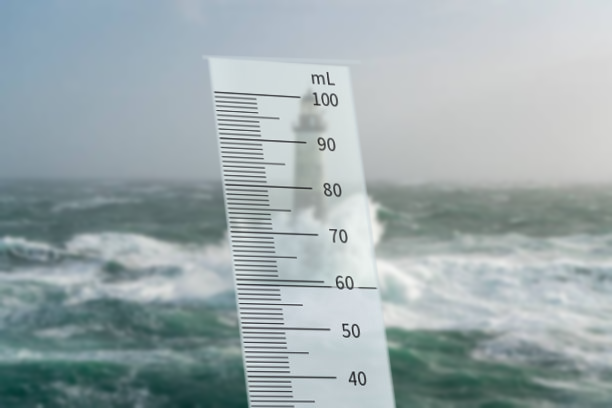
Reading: 59 mL
